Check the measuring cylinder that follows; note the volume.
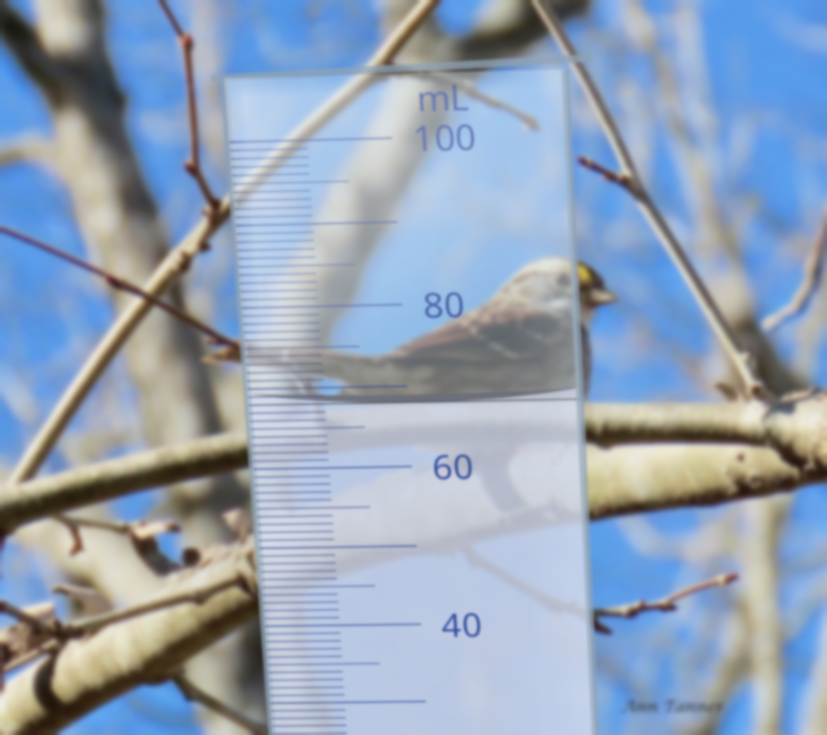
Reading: 68 mL
